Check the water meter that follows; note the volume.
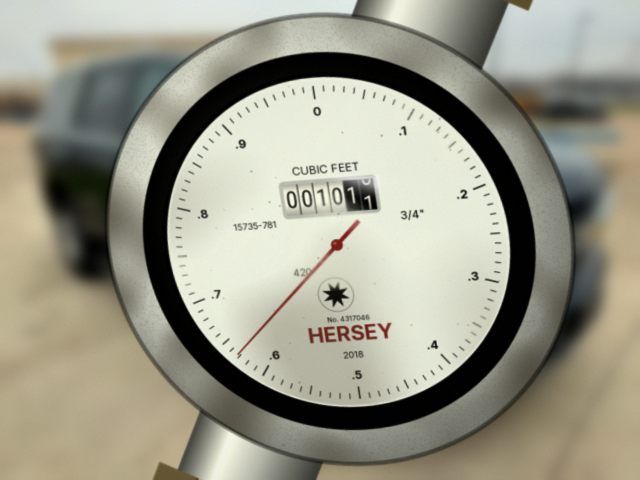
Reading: 1010.63 ft³
